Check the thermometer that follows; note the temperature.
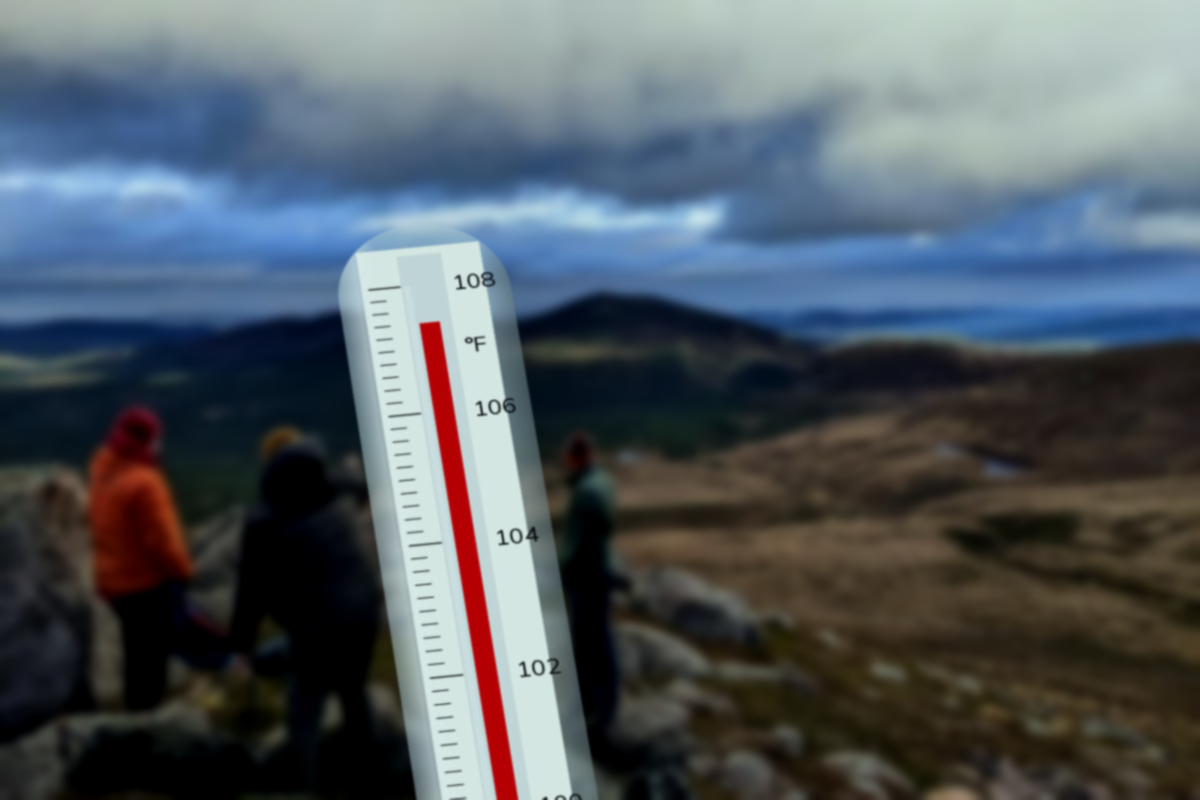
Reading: 107.4 °F
